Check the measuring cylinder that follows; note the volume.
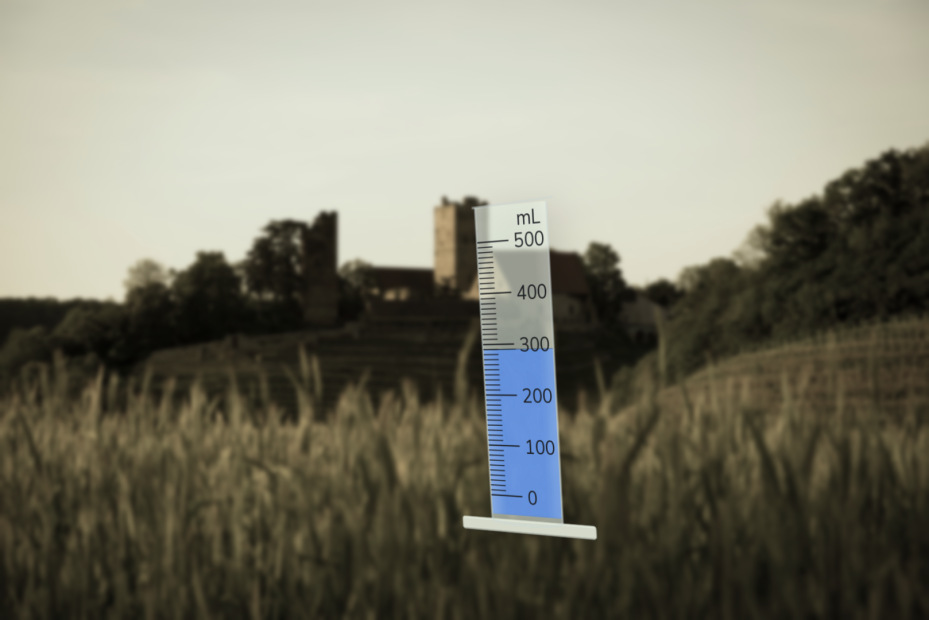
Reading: 290 mL
